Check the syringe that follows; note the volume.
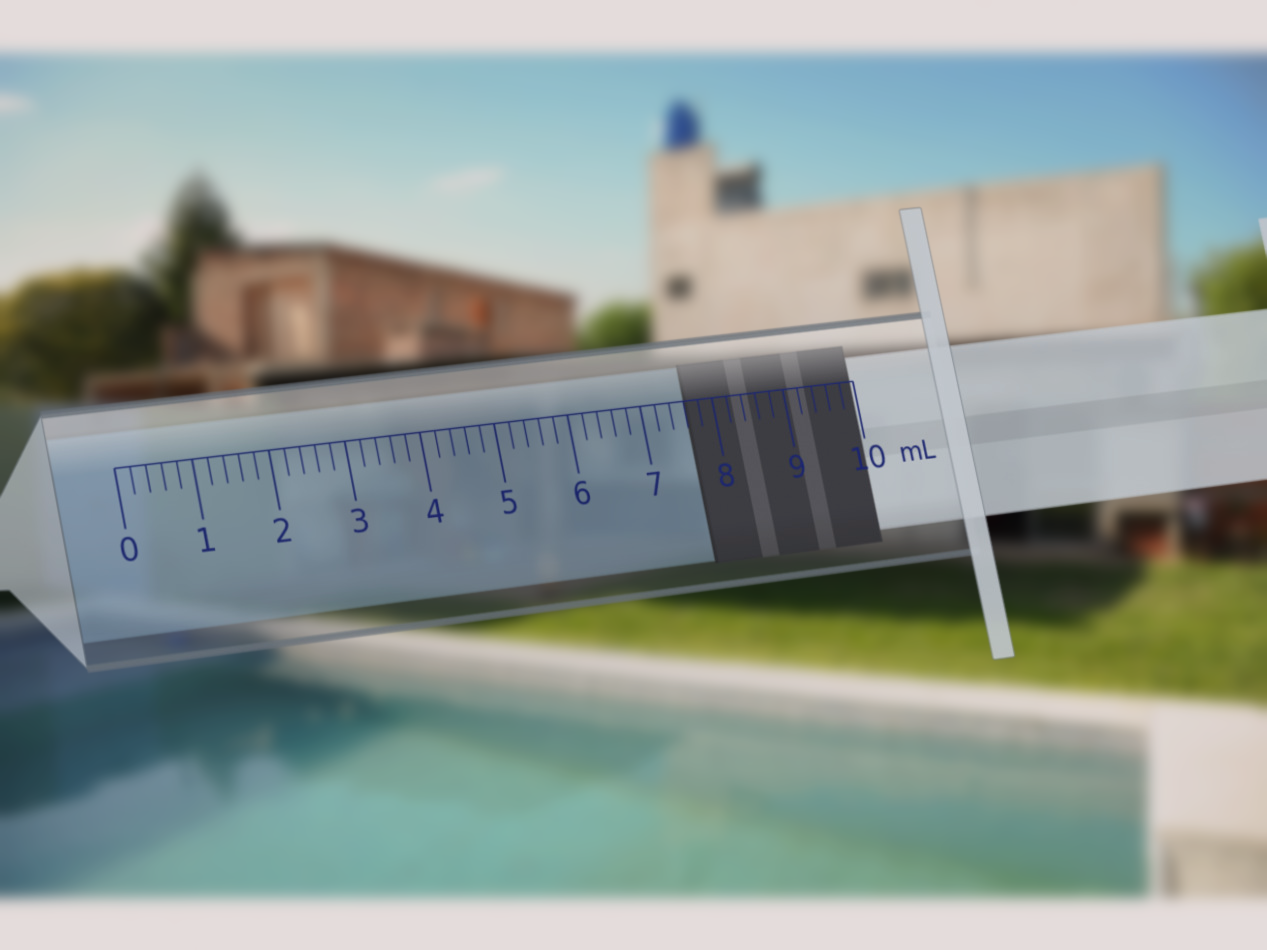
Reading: 7.6 mL
